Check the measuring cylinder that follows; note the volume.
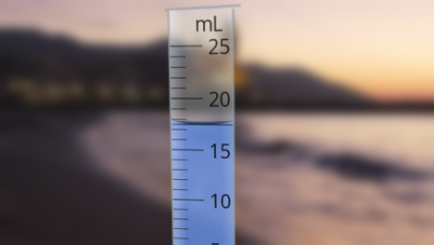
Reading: 17.5 mL
